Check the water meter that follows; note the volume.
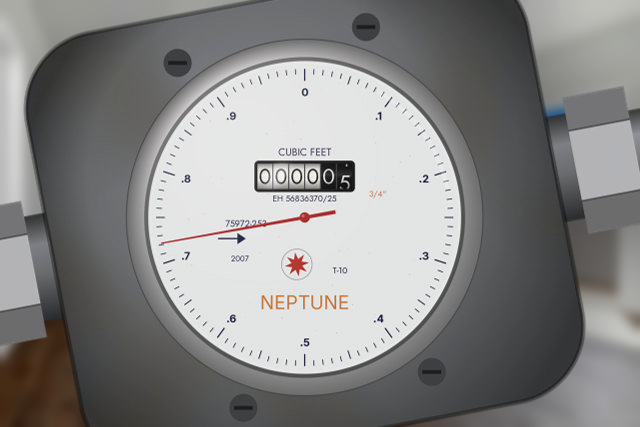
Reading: 4.72 ft³
